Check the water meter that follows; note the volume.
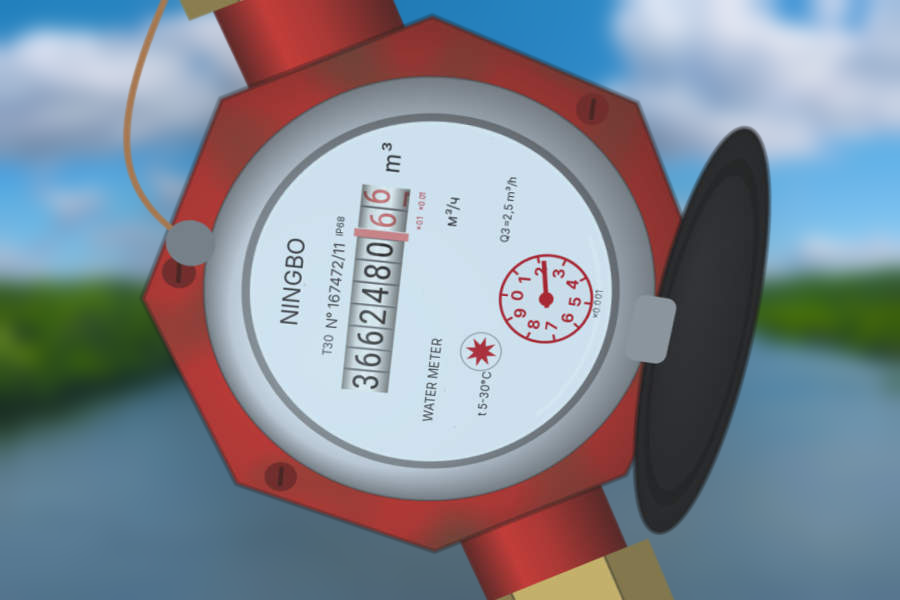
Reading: 3662480.662 m³
